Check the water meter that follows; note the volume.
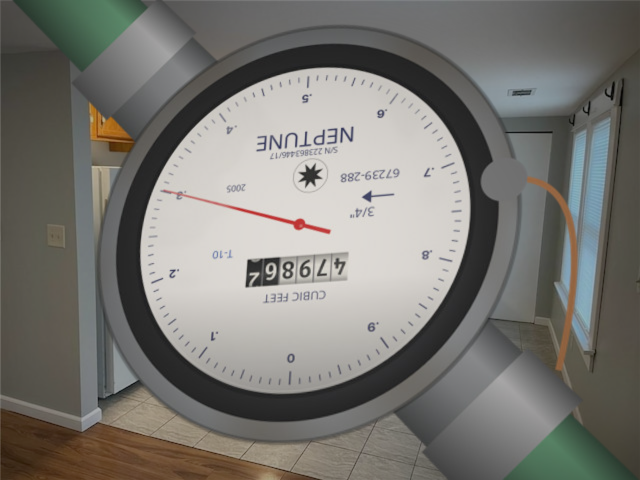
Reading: 479862.30 ft³
